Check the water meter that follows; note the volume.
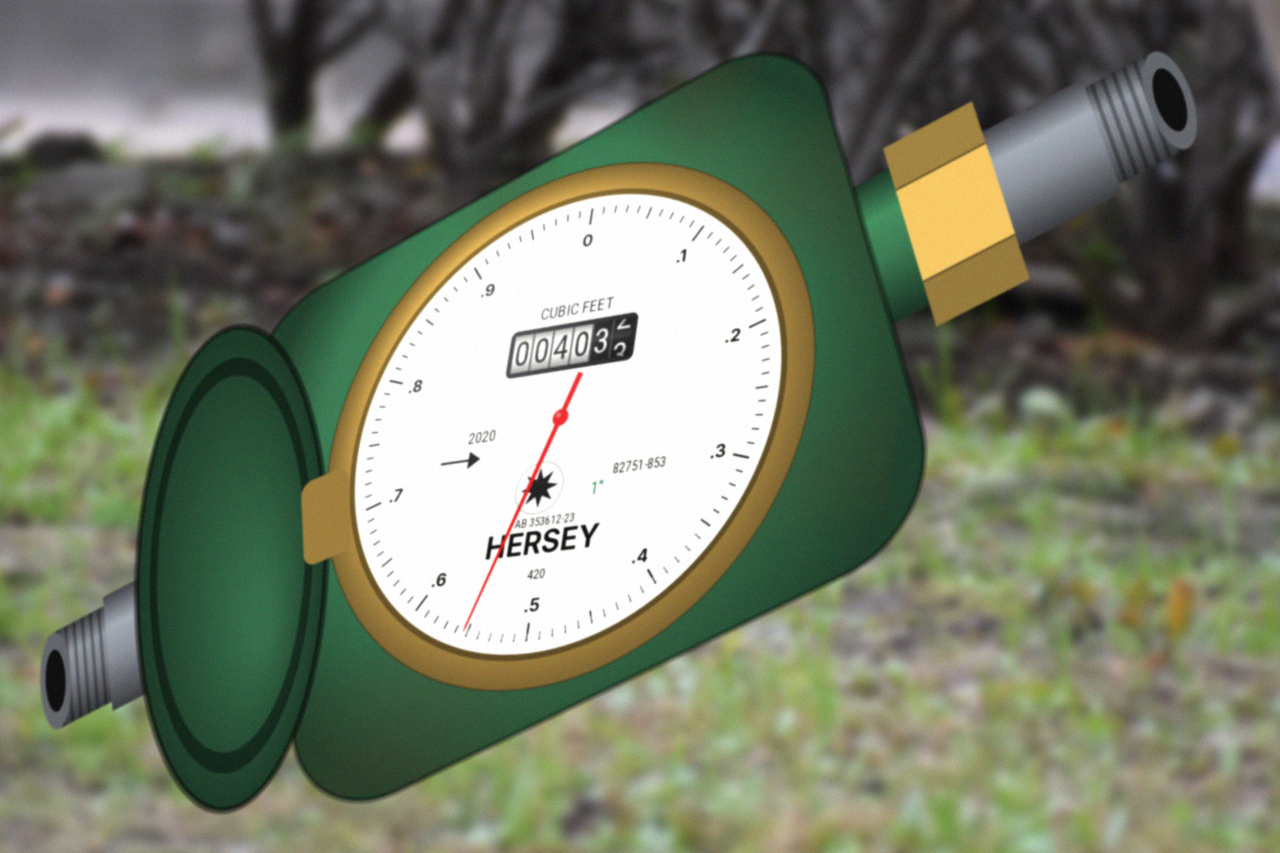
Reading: 4032.55 ft³
